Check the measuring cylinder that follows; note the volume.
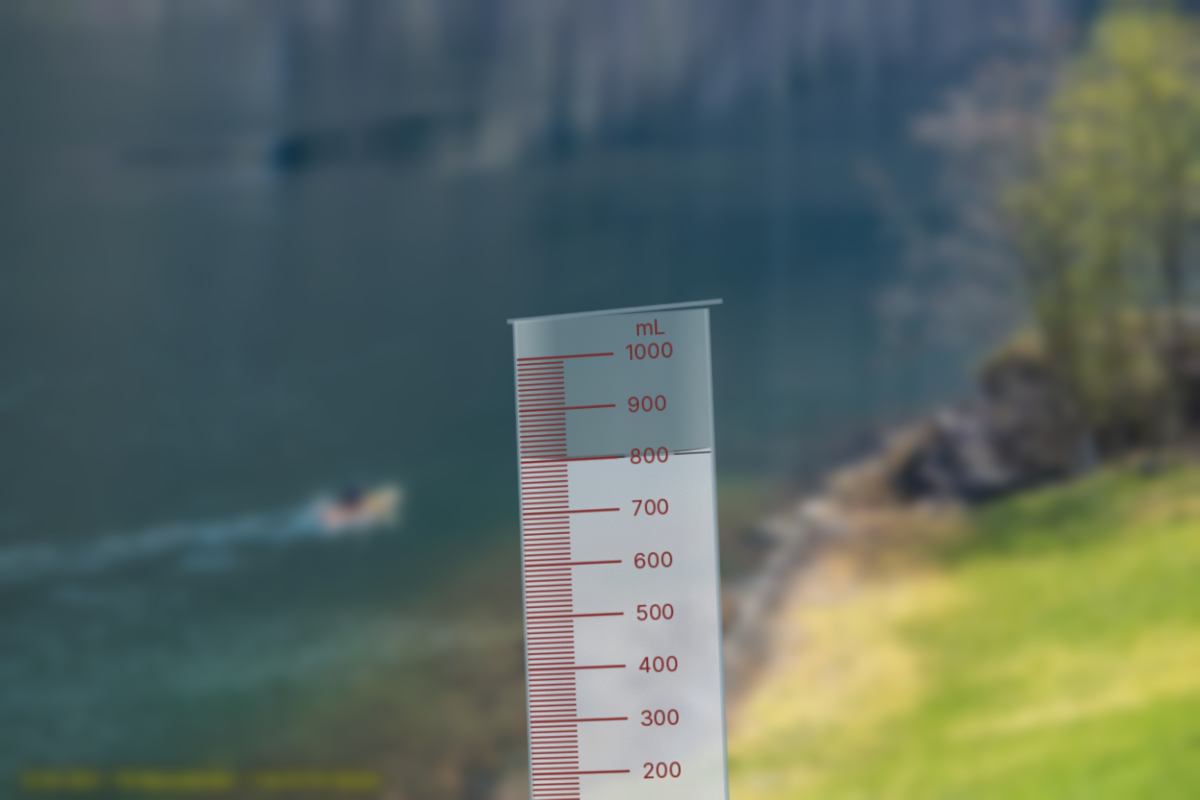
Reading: 800 mL
